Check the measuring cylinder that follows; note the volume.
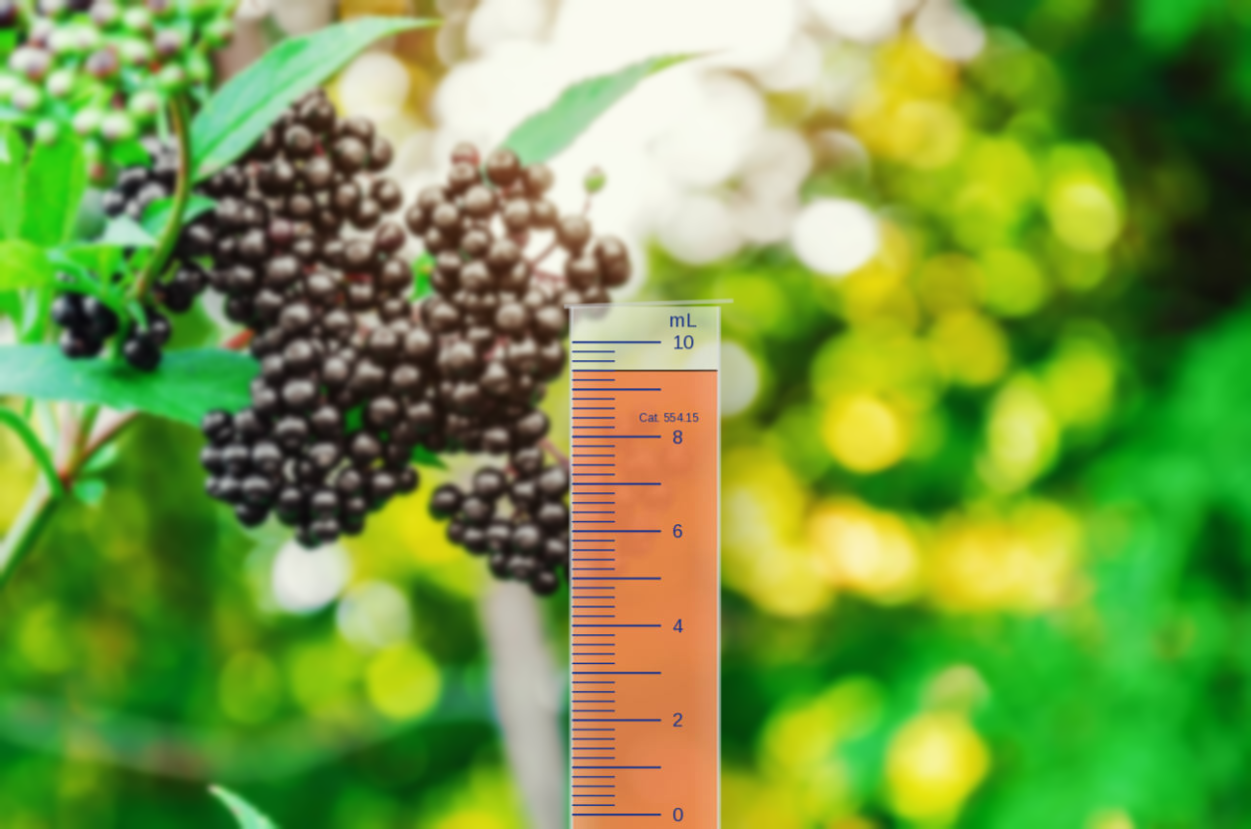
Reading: 9.4 mL
